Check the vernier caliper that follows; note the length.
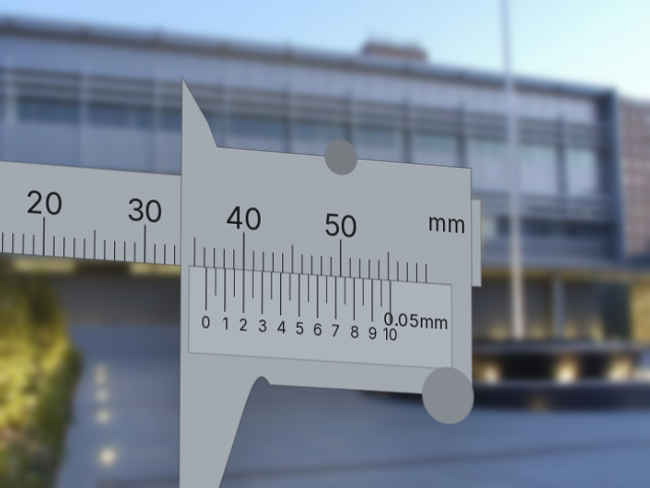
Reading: 36.2 mm
